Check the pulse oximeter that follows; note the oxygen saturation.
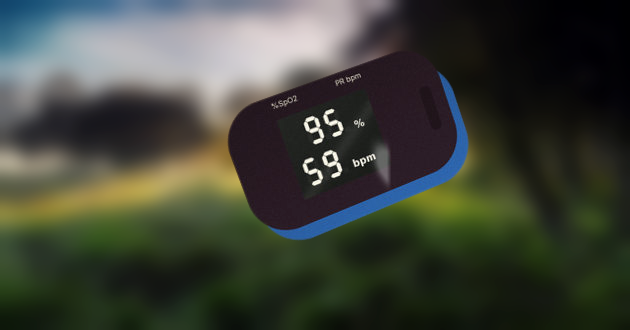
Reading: 95 %
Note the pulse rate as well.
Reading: 59 bpm
